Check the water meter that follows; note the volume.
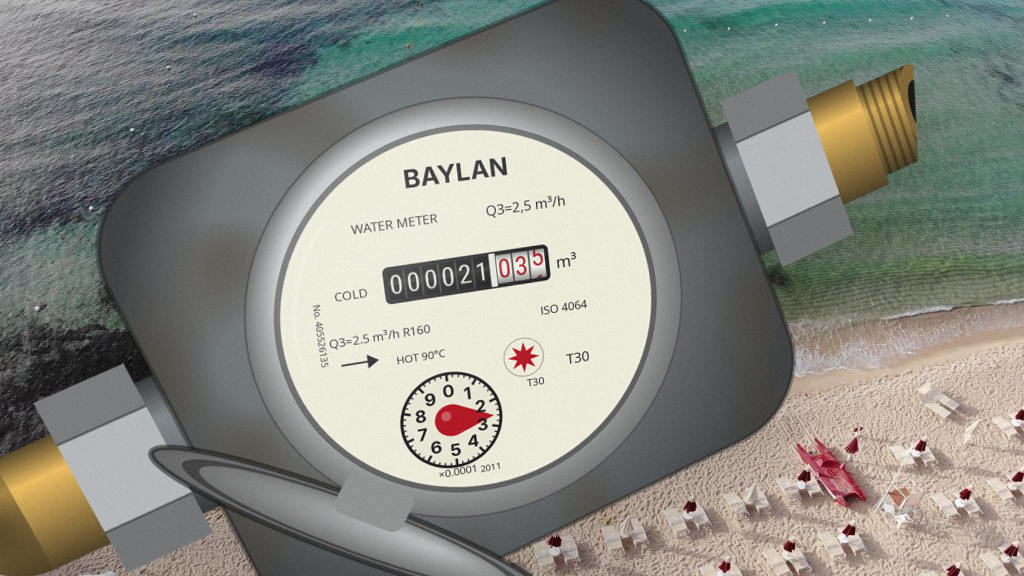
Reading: 21.0352 m³
